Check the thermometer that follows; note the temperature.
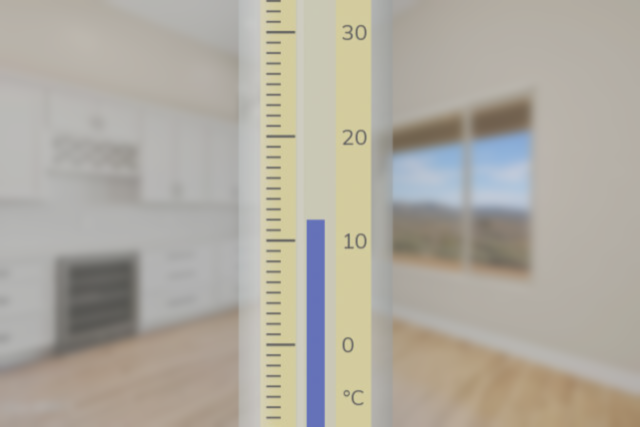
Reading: 12 °C
